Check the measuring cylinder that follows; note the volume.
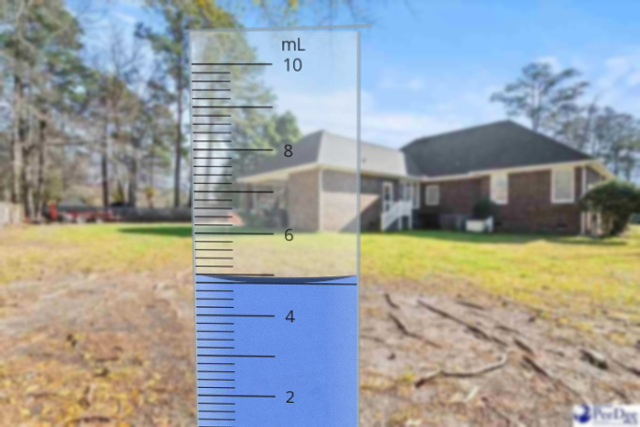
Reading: 4.8 mL
